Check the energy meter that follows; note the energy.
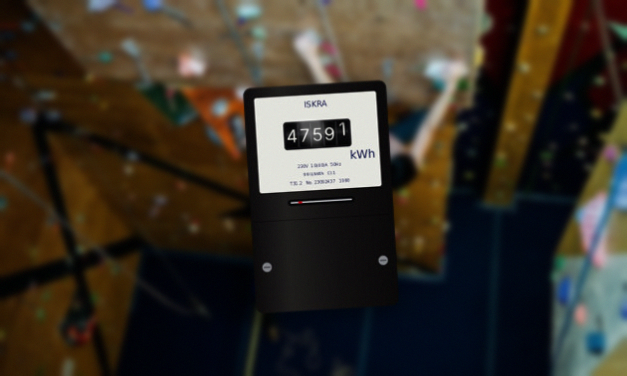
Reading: 47591 kWh
